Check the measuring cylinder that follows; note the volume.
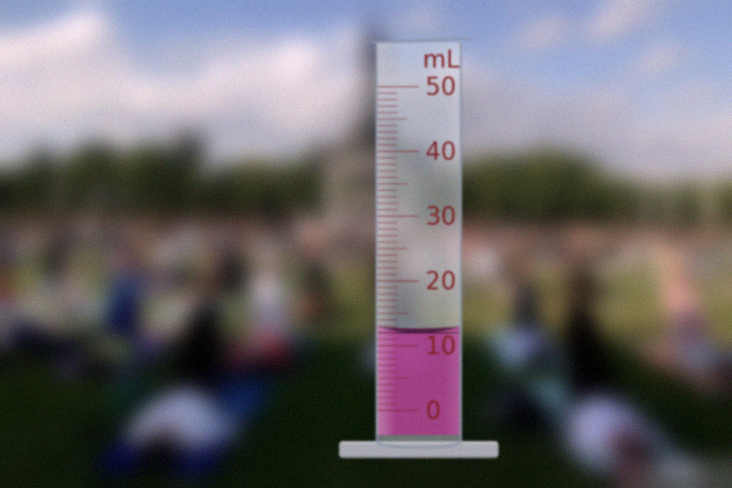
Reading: 12 mL
